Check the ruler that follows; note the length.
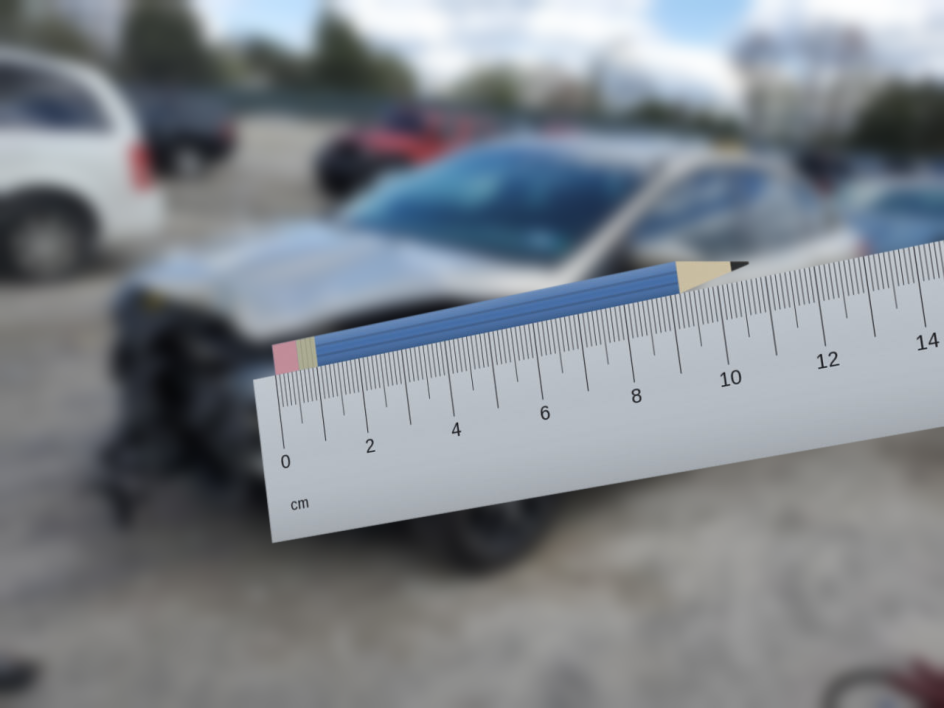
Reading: 10.7 cm
